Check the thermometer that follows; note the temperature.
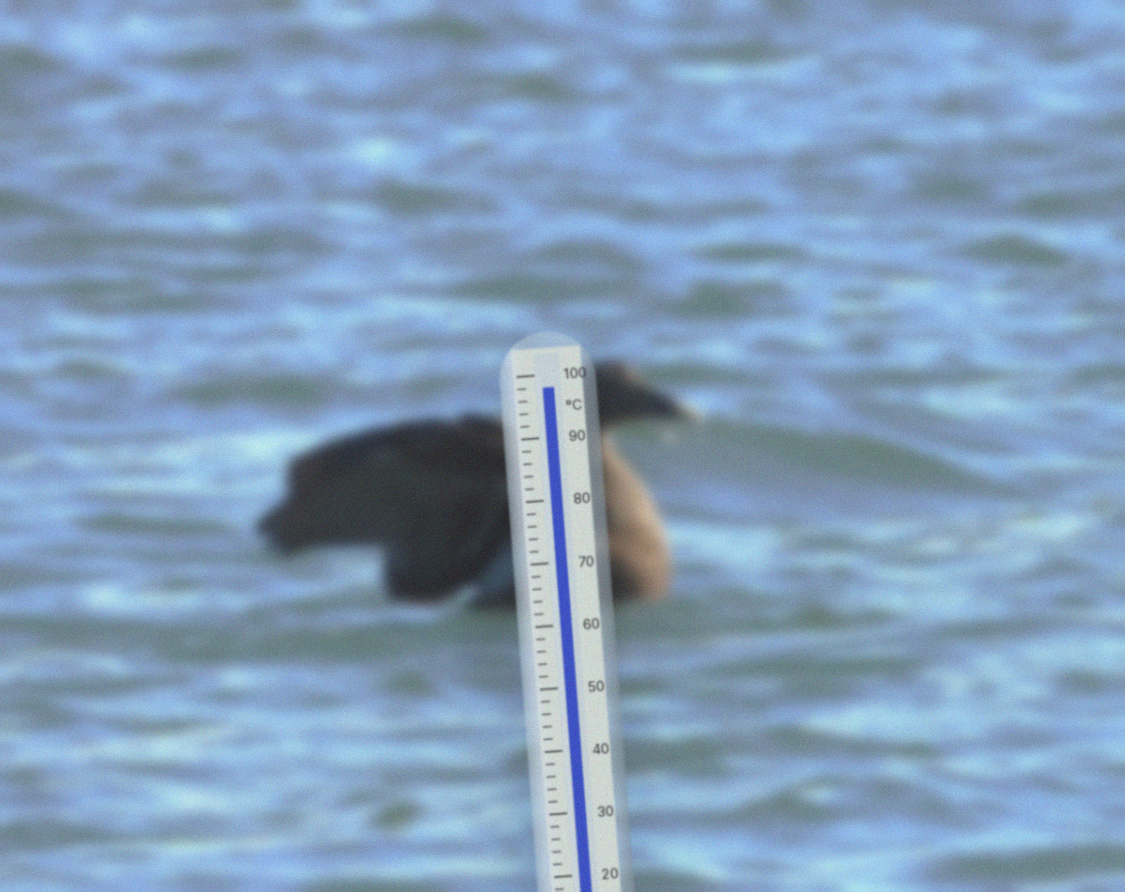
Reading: 98 °C
